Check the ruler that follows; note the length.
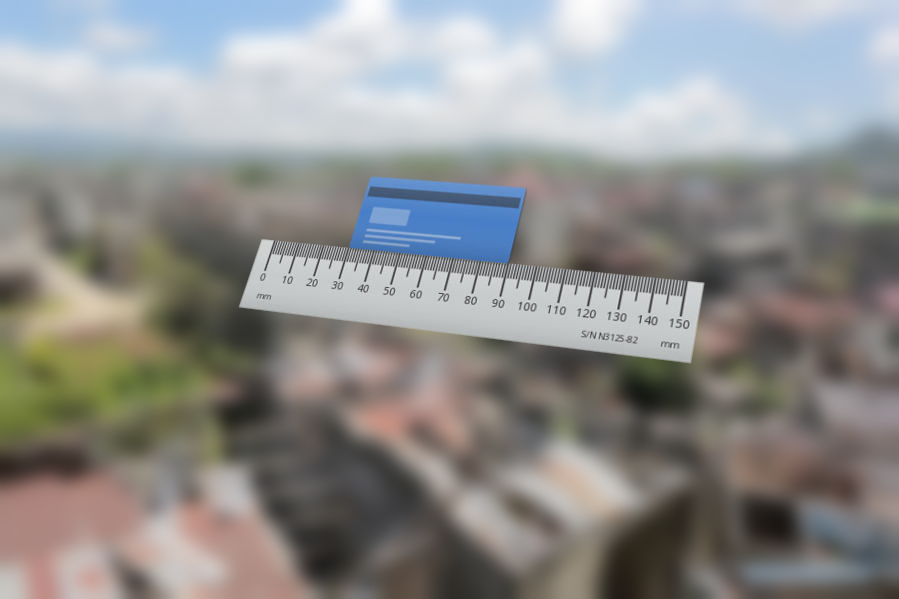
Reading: 60 mm
